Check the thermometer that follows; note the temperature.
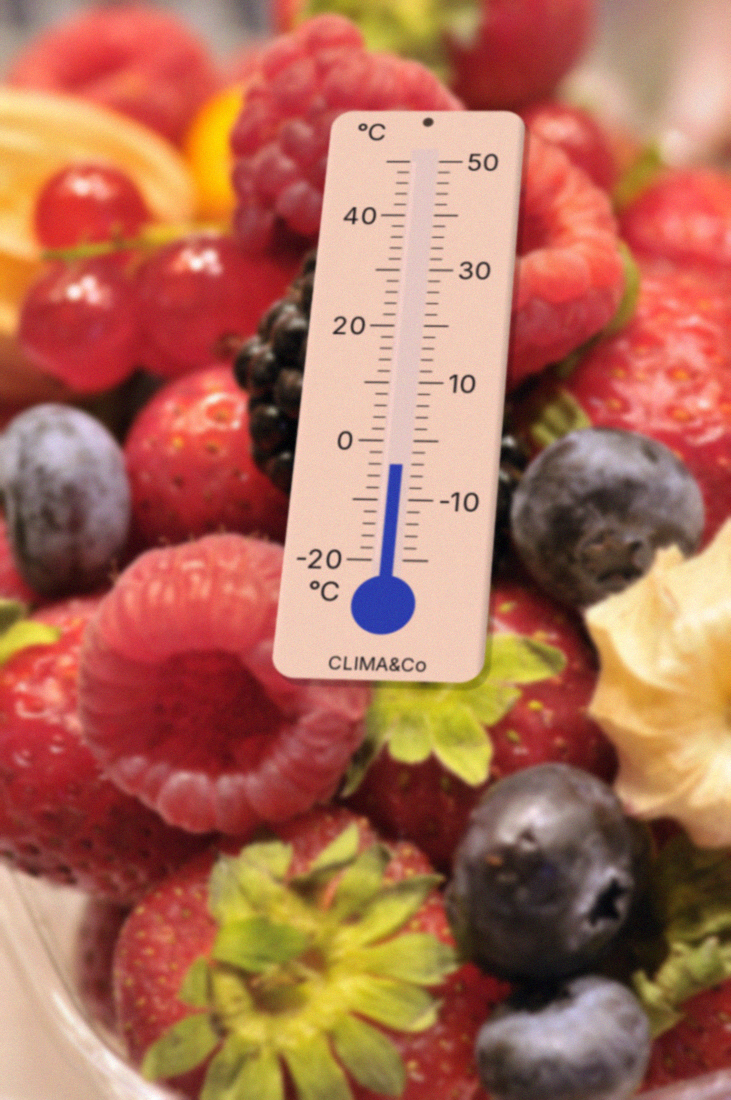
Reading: -4 °C
